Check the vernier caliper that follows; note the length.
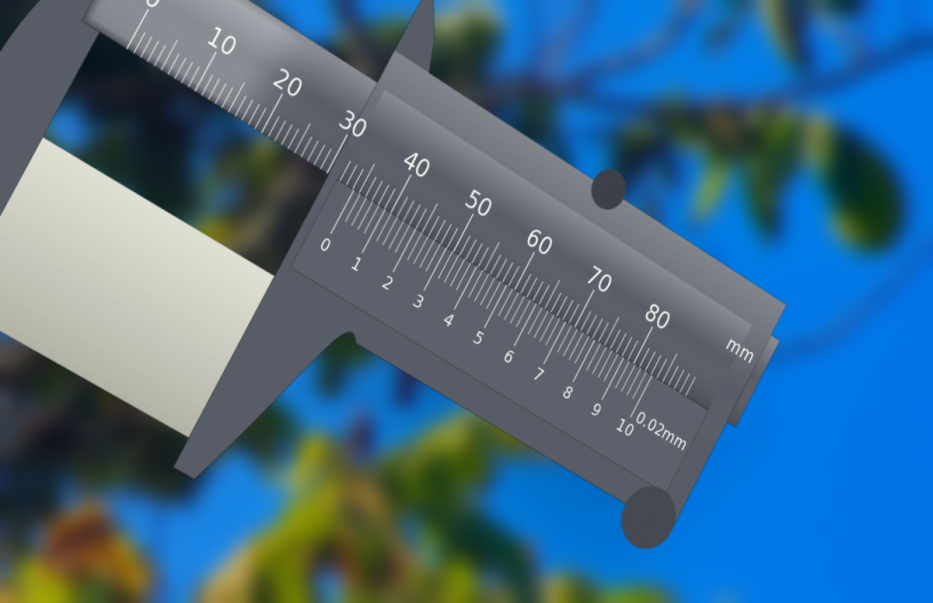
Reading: 34.2 mm
